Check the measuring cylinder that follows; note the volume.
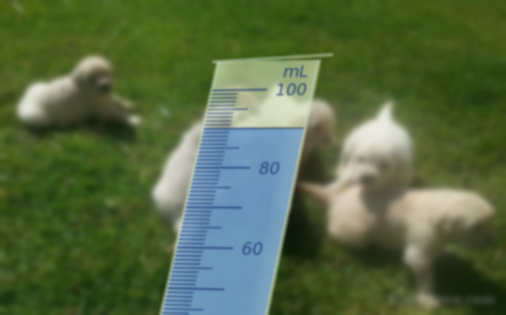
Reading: 90 mL
